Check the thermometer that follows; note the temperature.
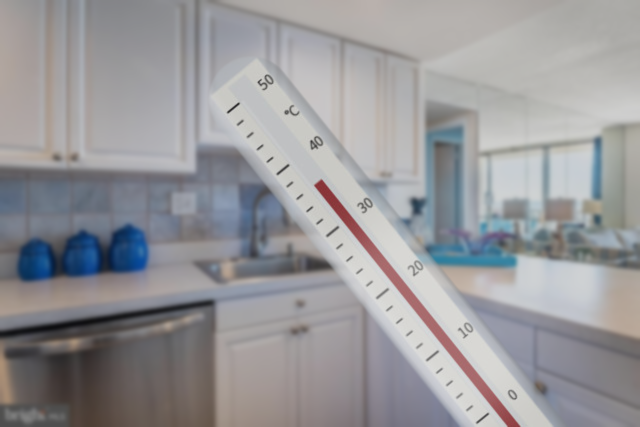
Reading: 36 °C
